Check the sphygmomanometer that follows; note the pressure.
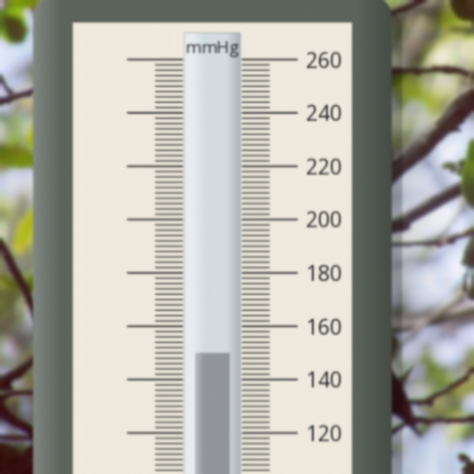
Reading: 150 mmHg
